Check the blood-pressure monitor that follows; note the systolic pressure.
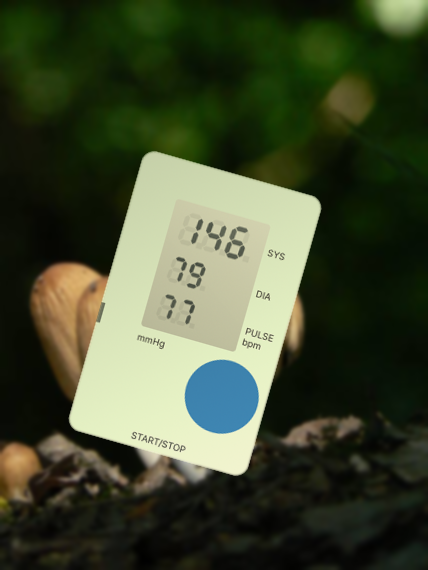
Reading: 146 mmHg
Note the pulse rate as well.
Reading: 77 bpm
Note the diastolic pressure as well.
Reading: 79 mmHg
